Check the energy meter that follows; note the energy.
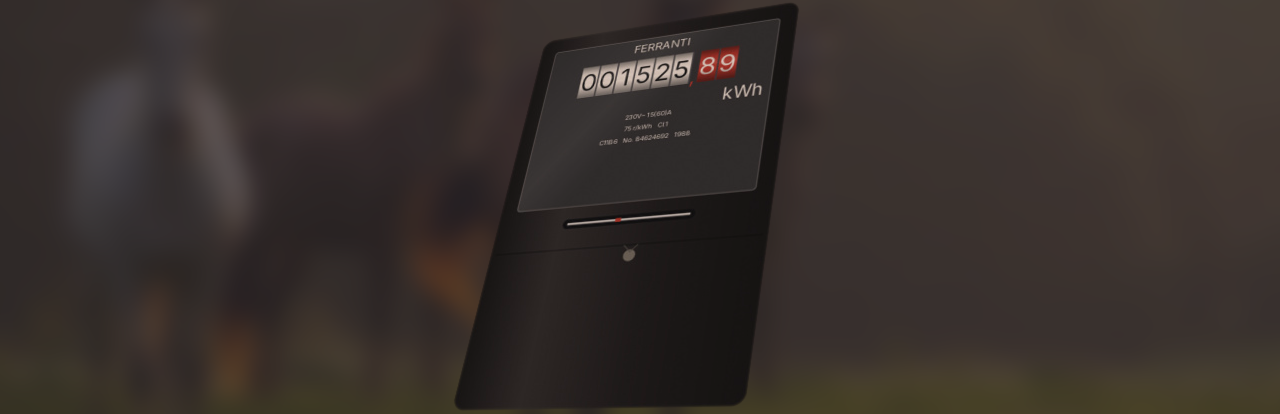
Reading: 1525.89 kWh
